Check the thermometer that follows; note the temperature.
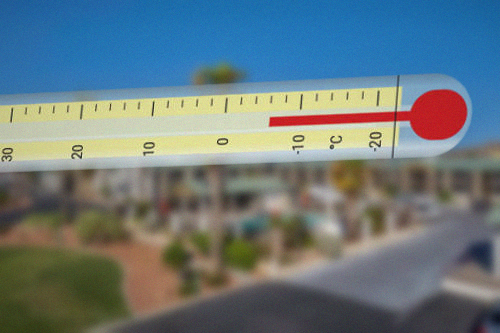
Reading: -6 °C
